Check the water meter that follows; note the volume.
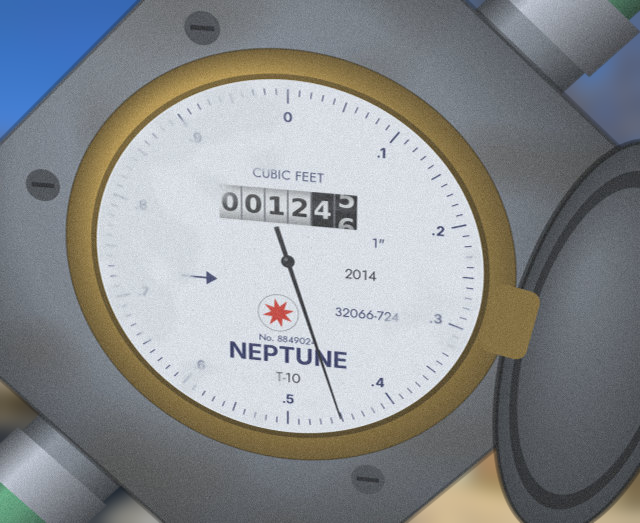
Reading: 1245.45 ft³
